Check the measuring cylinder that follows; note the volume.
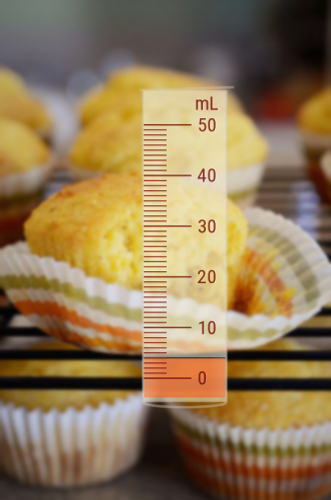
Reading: 4 mL
